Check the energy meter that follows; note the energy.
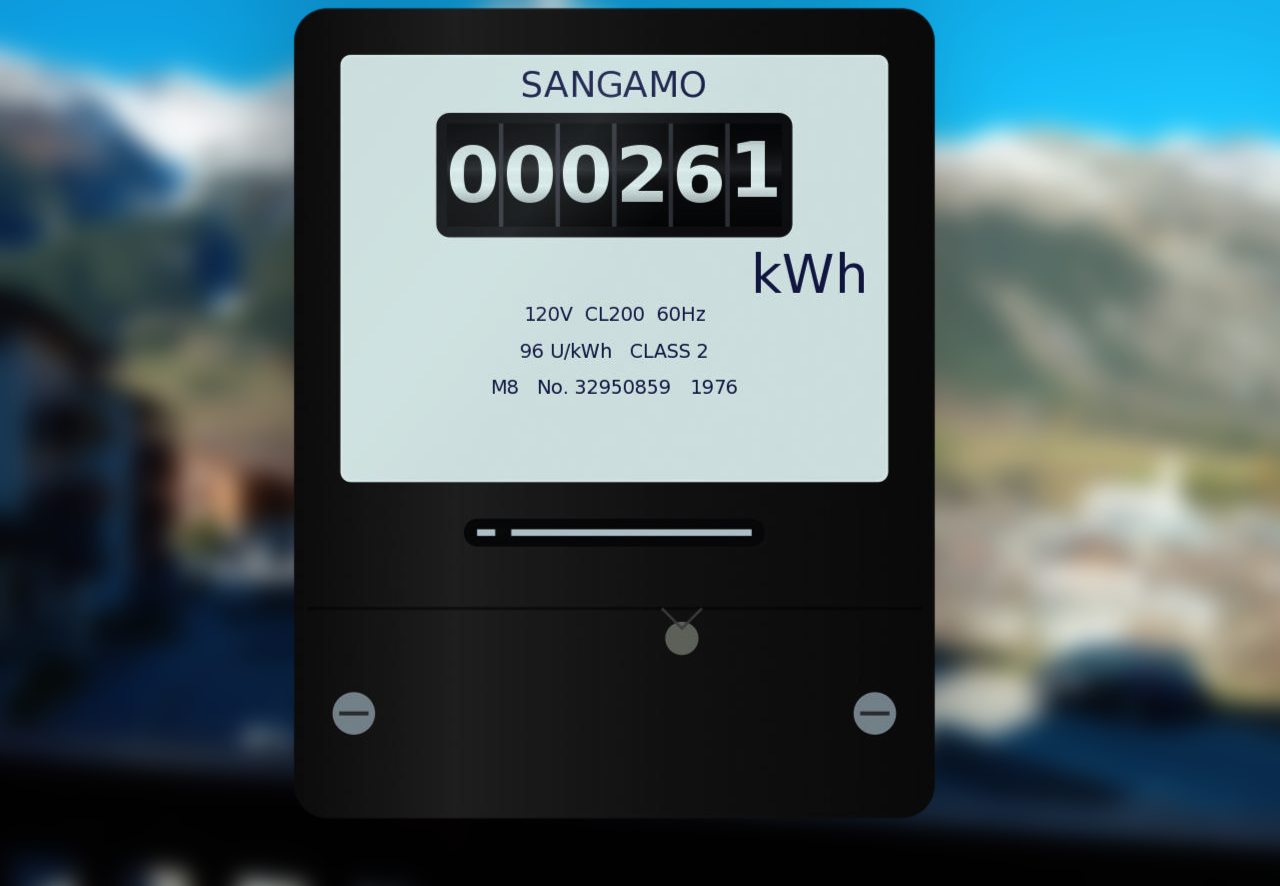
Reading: 261 kWh
